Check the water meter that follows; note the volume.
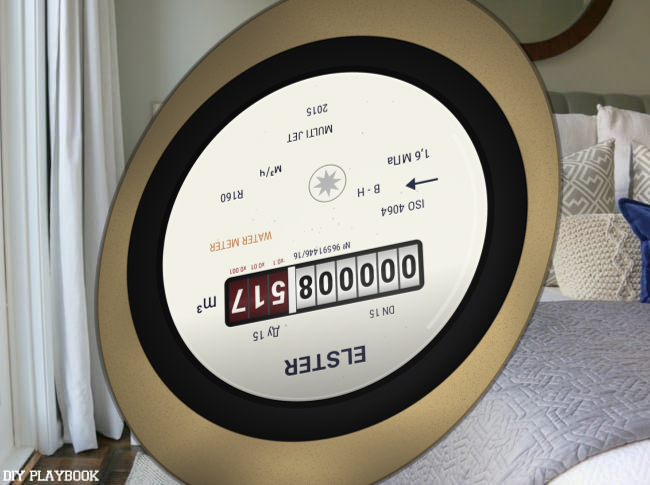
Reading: 8.517 m³
